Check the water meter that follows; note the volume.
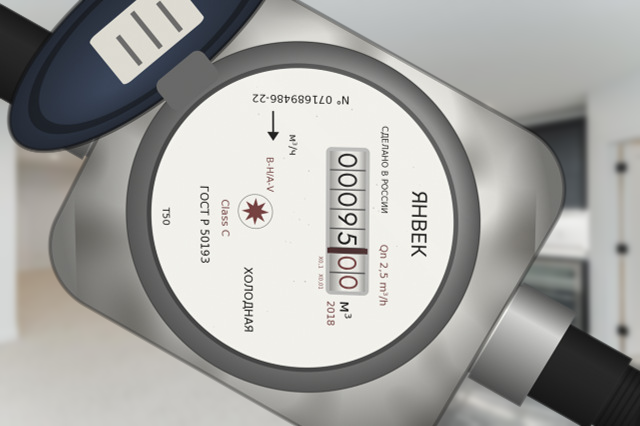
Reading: 95.00 m³
